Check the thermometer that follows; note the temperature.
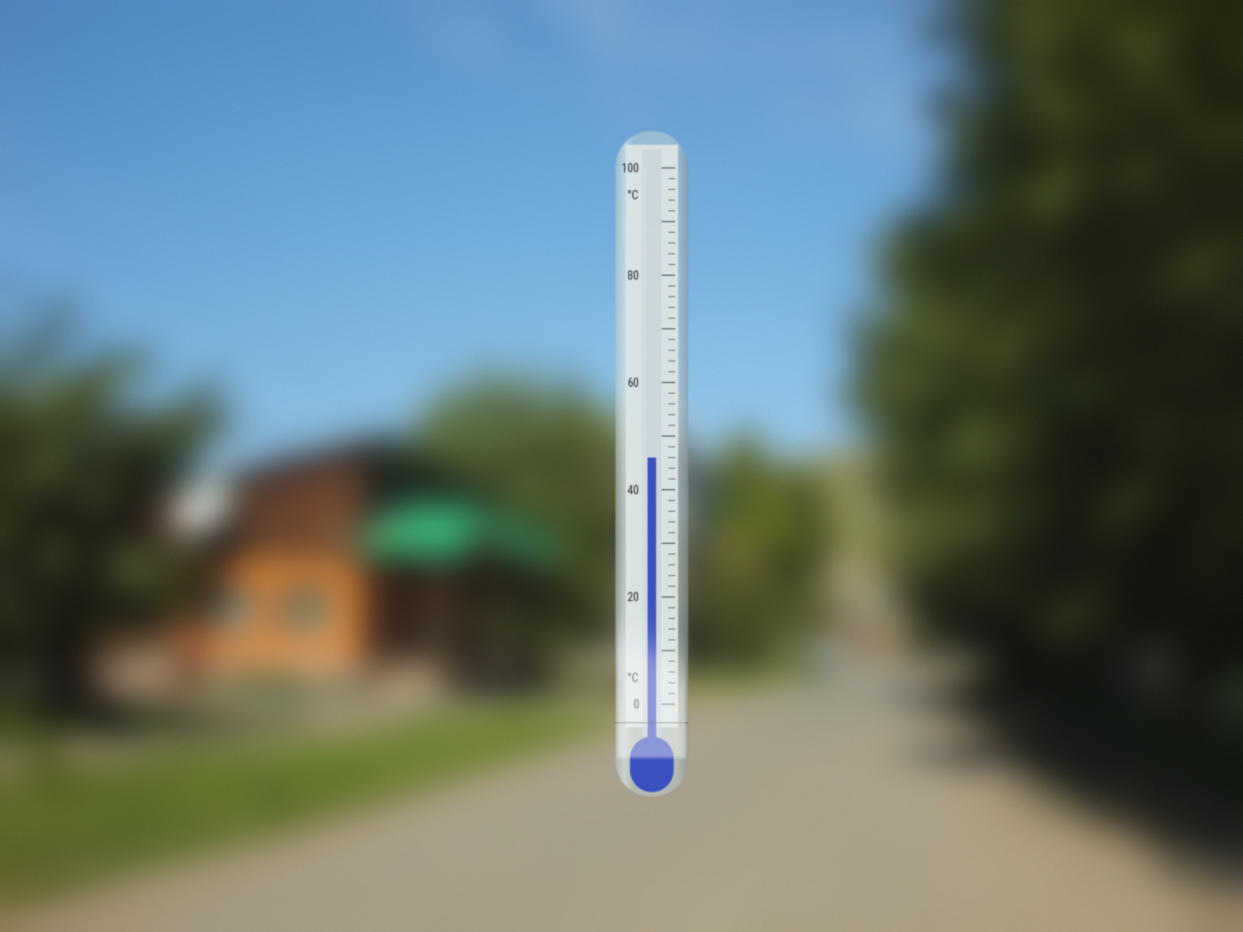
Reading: 46 °C
